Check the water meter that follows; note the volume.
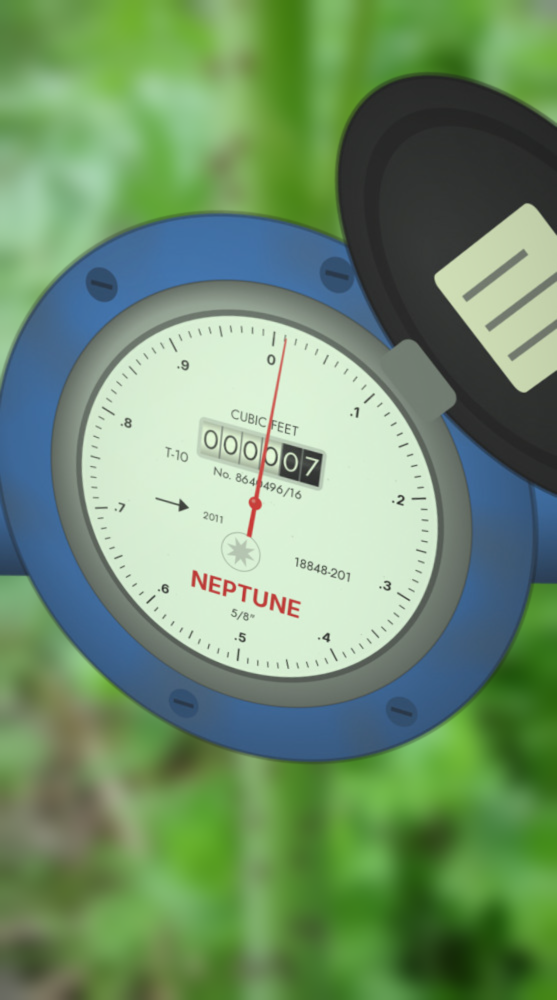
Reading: 7.01 ft³
